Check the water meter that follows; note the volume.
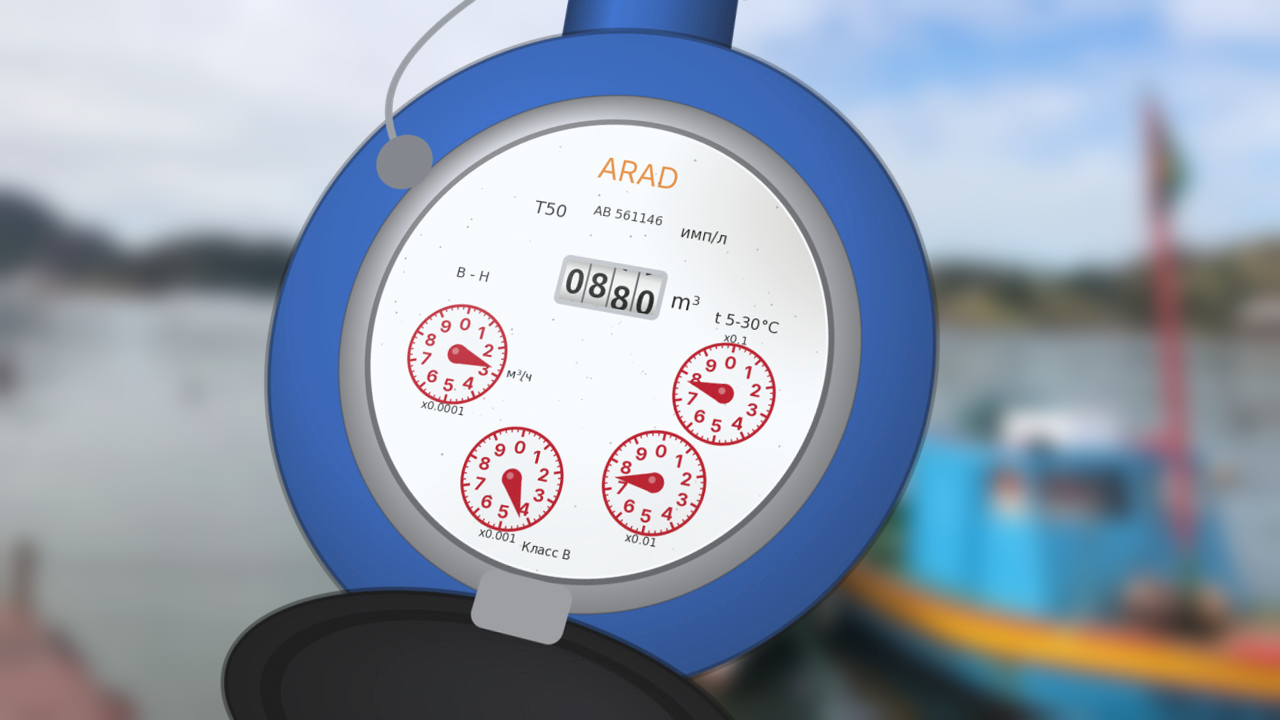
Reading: 879.7742 m³
